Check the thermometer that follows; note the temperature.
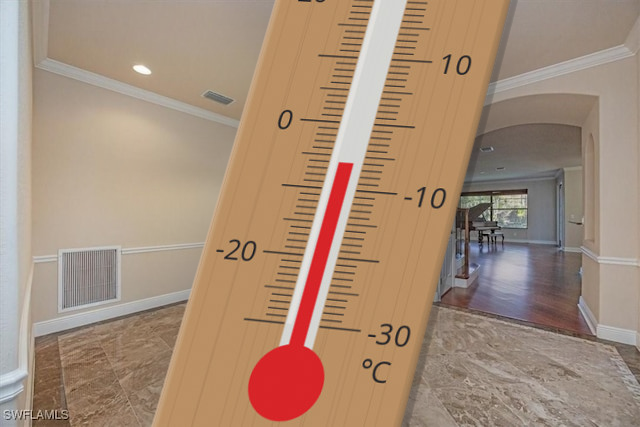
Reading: -6 °C
